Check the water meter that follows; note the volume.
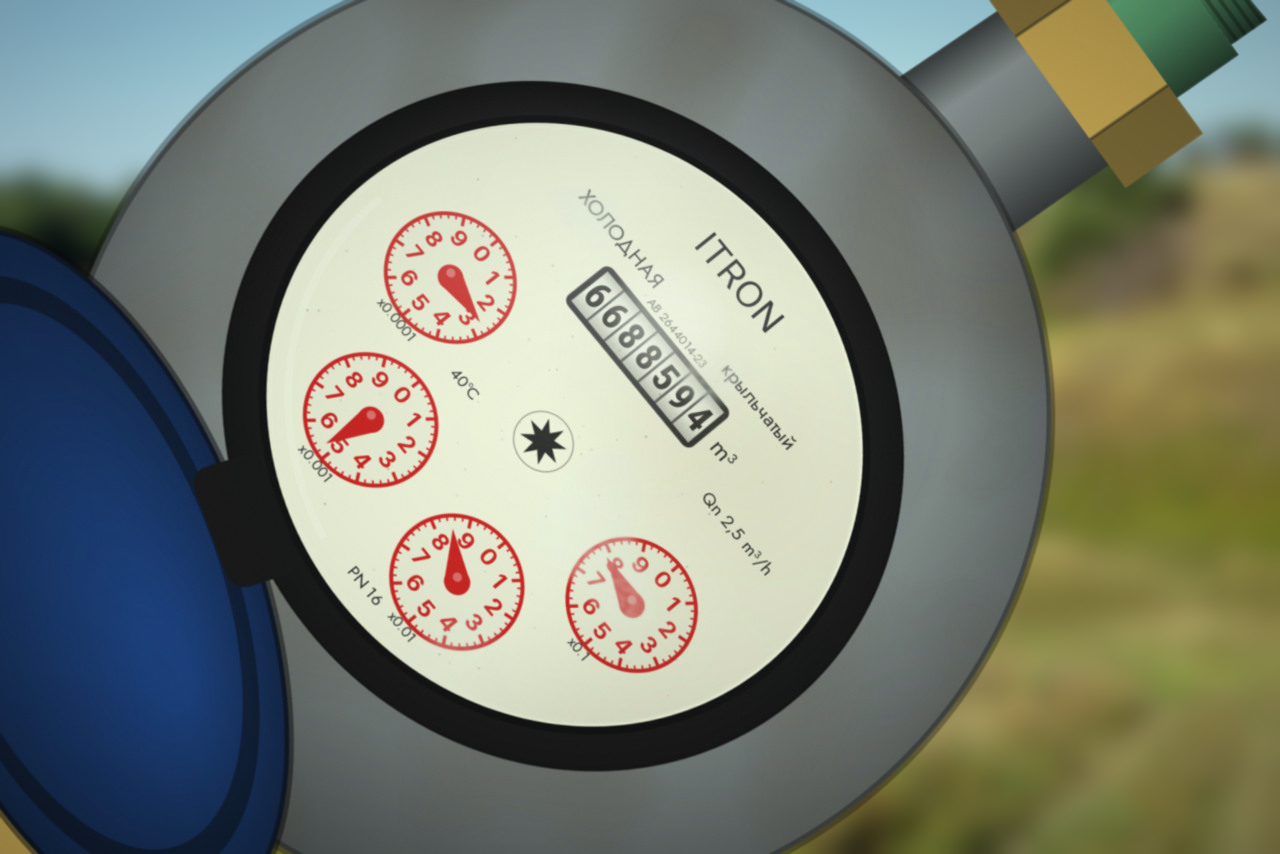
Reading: 6688594.7852 m³
